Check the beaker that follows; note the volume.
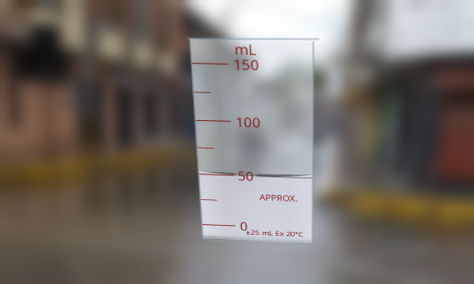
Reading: 50 mL
